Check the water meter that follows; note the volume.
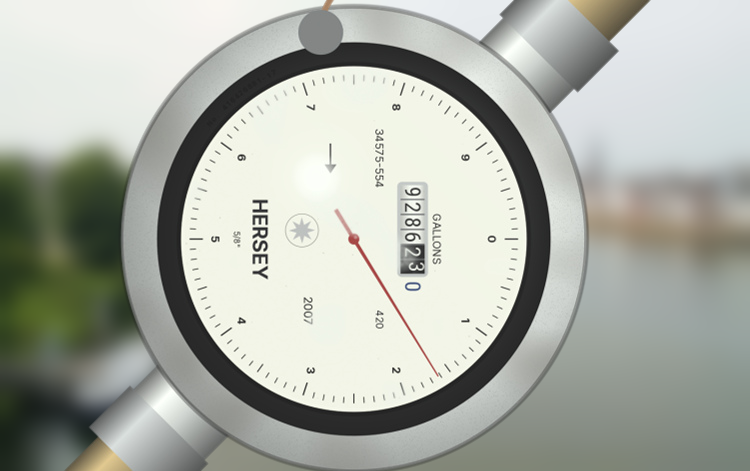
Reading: 9286231.6 gal
